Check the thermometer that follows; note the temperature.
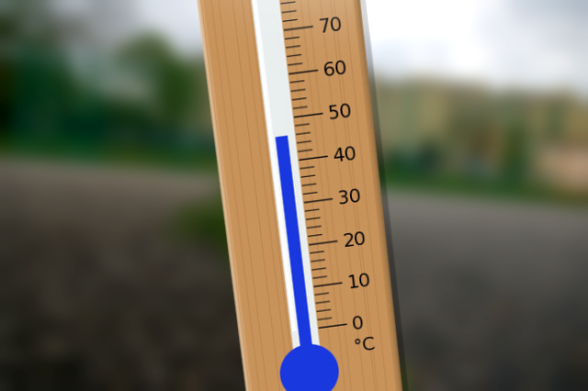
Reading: 46 °C
